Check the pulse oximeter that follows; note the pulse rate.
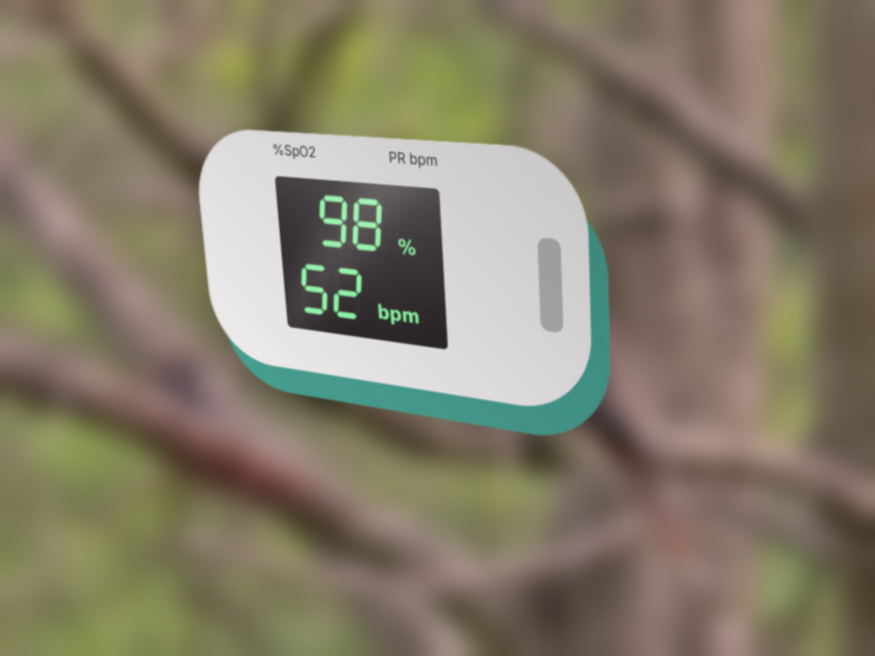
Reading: 52 bpm
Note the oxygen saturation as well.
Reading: 98 %
